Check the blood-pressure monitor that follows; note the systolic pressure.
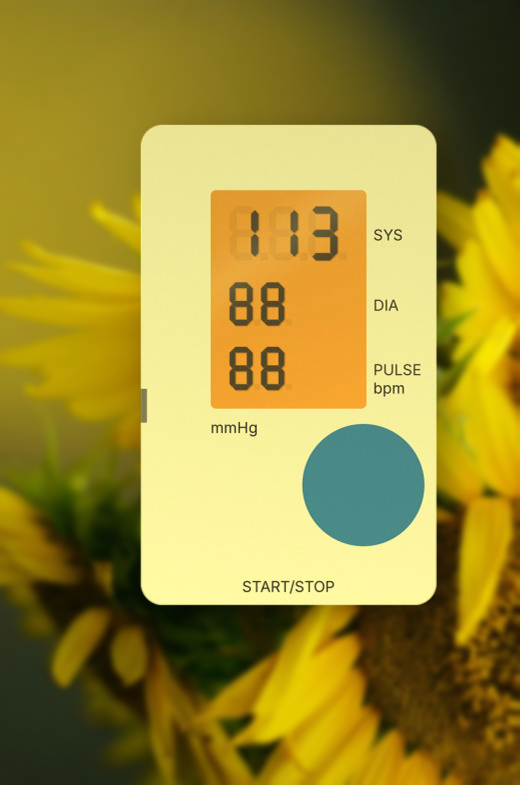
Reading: 113 mmHg
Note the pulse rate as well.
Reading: 88 bpm
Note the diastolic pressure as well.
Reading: 88 mmHg
